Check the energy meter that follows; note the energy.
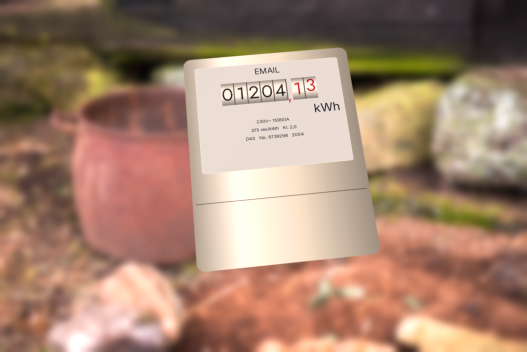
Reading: 1204.13 kWh
